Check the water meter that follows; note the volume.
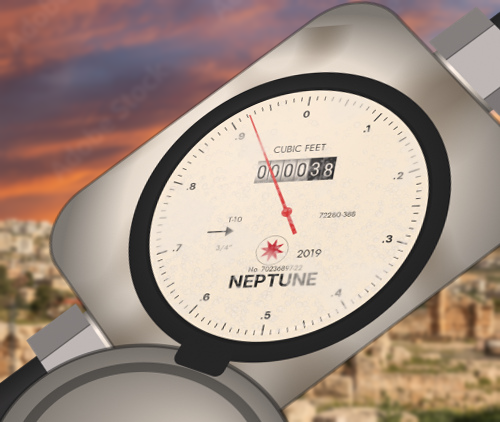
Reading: 37.92 ft³
